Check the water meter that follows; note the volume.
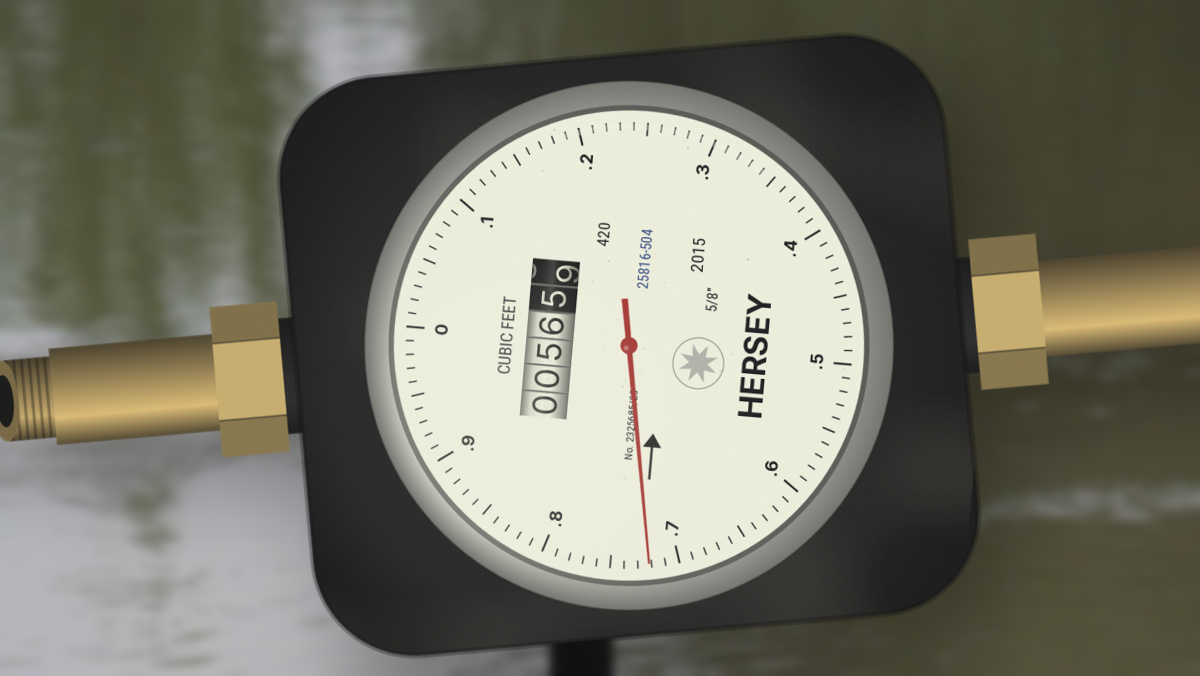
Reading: 5658.72 ft³
